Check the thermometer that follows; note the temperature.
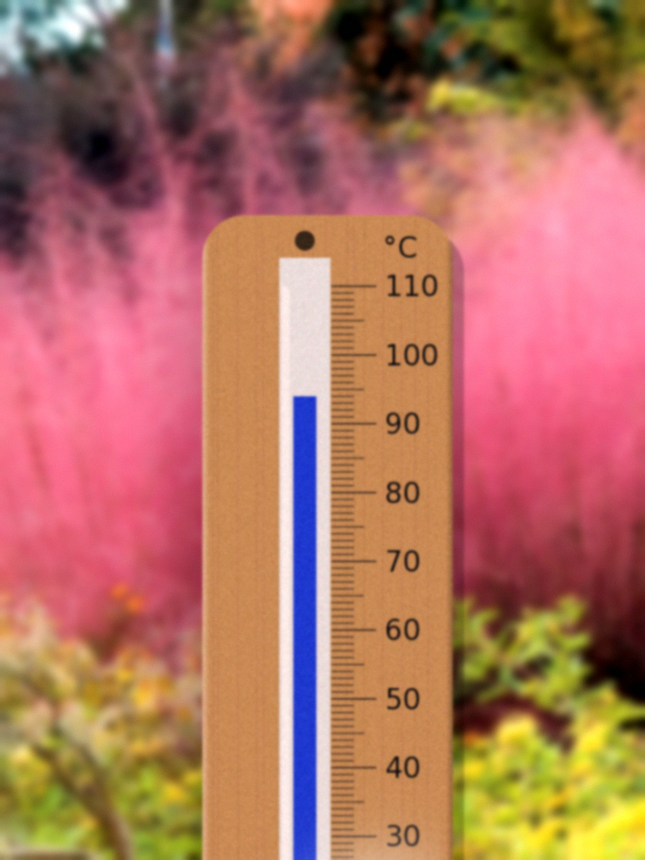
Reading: 94 °C
